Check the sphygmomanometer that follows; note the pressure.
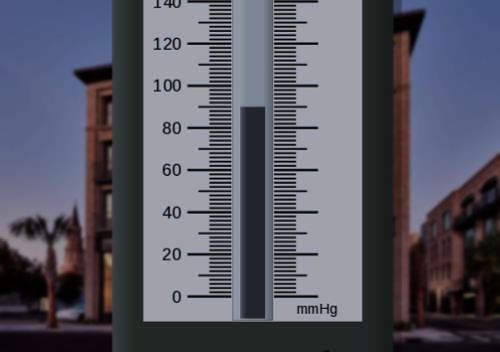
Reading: 90 mmHg
